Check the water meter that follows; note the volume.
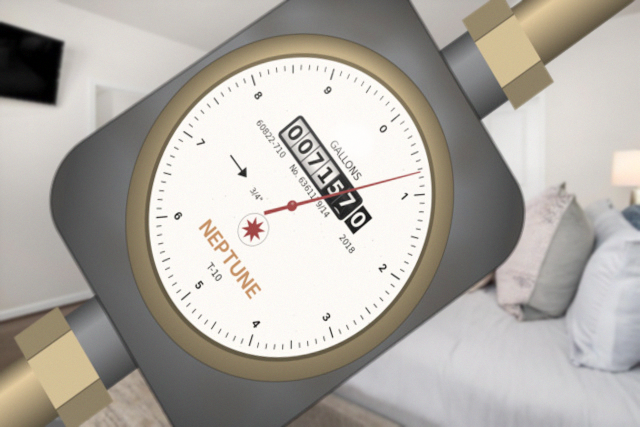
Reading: 71570.7 gal
